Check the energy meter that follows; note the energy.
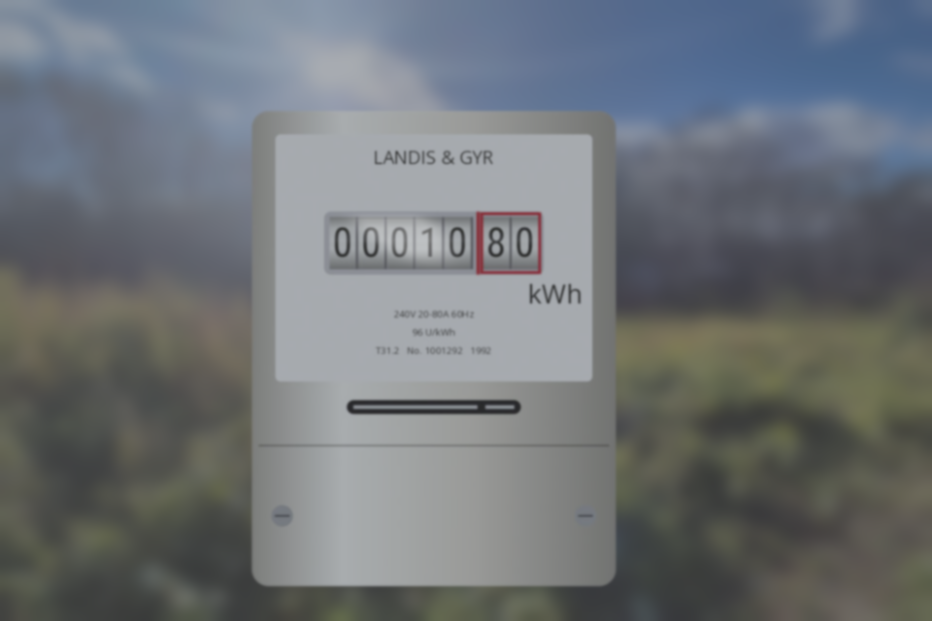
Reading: 10.80 kWh
